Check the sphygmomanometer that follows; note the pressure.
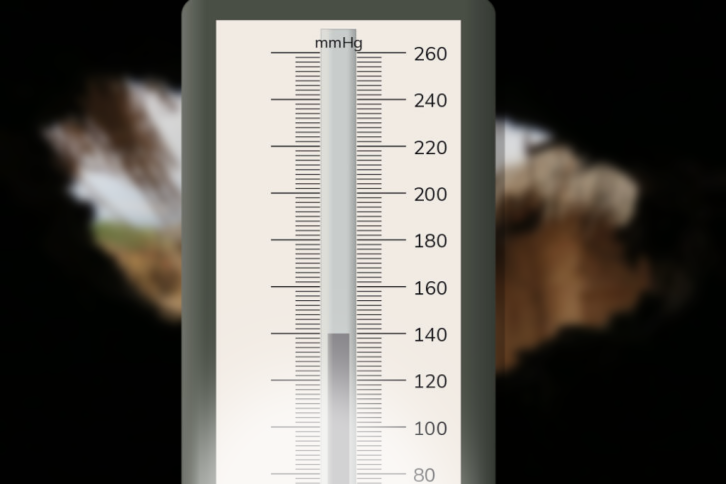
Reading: 140 mmHg
